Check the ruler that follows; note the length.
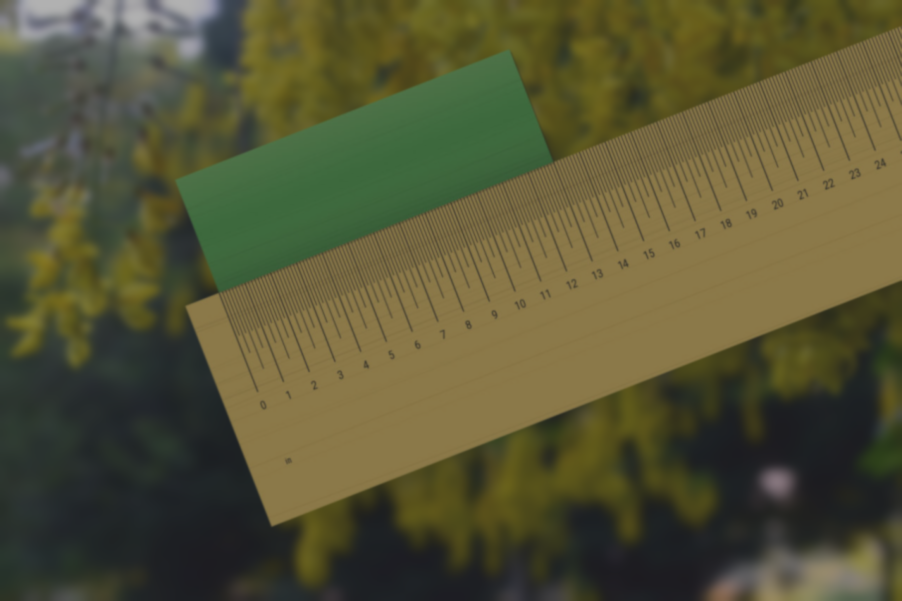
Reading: 13 in
